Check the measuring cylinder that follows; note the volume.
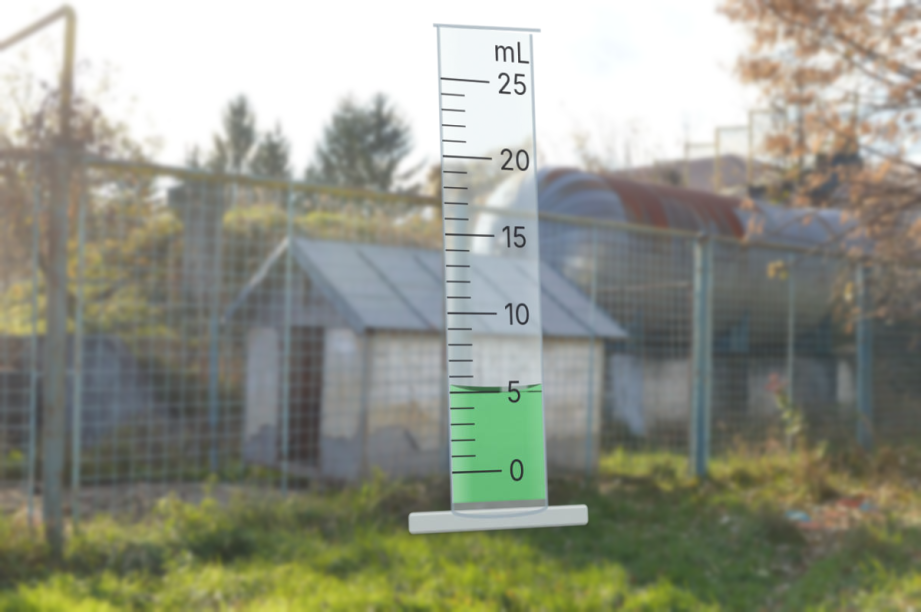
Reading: 5 mL
